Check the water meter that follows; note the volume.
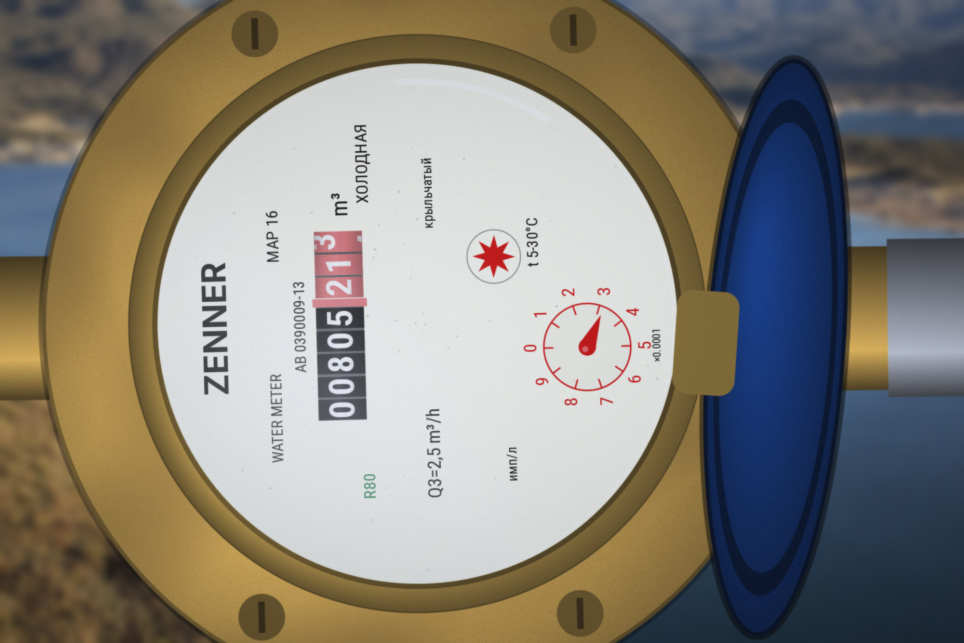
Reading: 805.2133 m³
